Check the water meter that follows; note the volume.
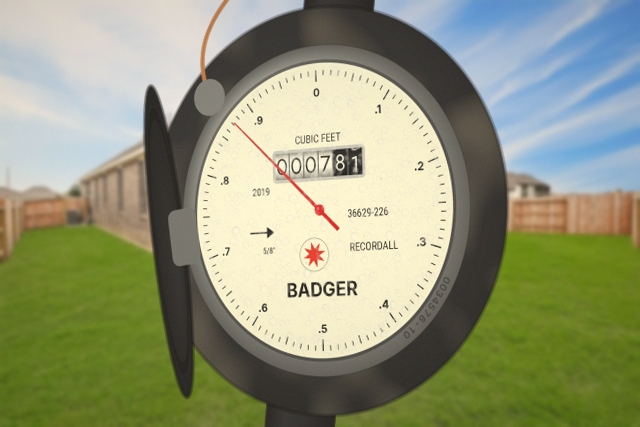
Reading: 780.87 ft³
